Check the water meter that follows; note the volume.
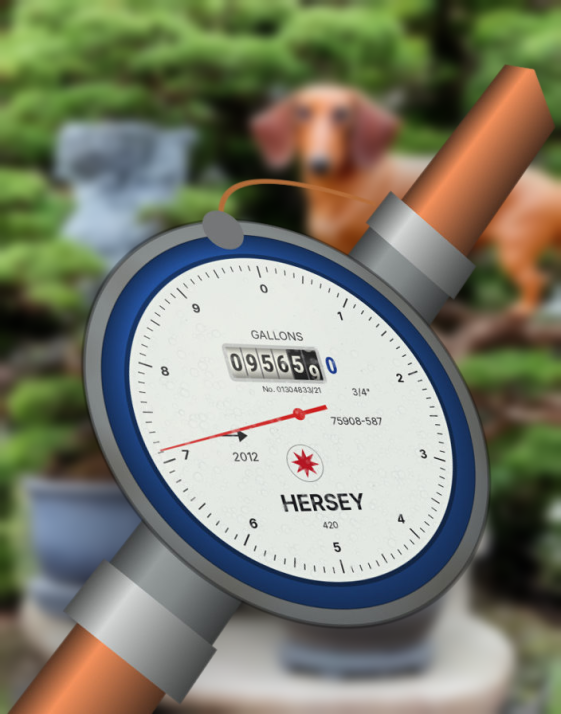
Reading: 956587.1 gal
